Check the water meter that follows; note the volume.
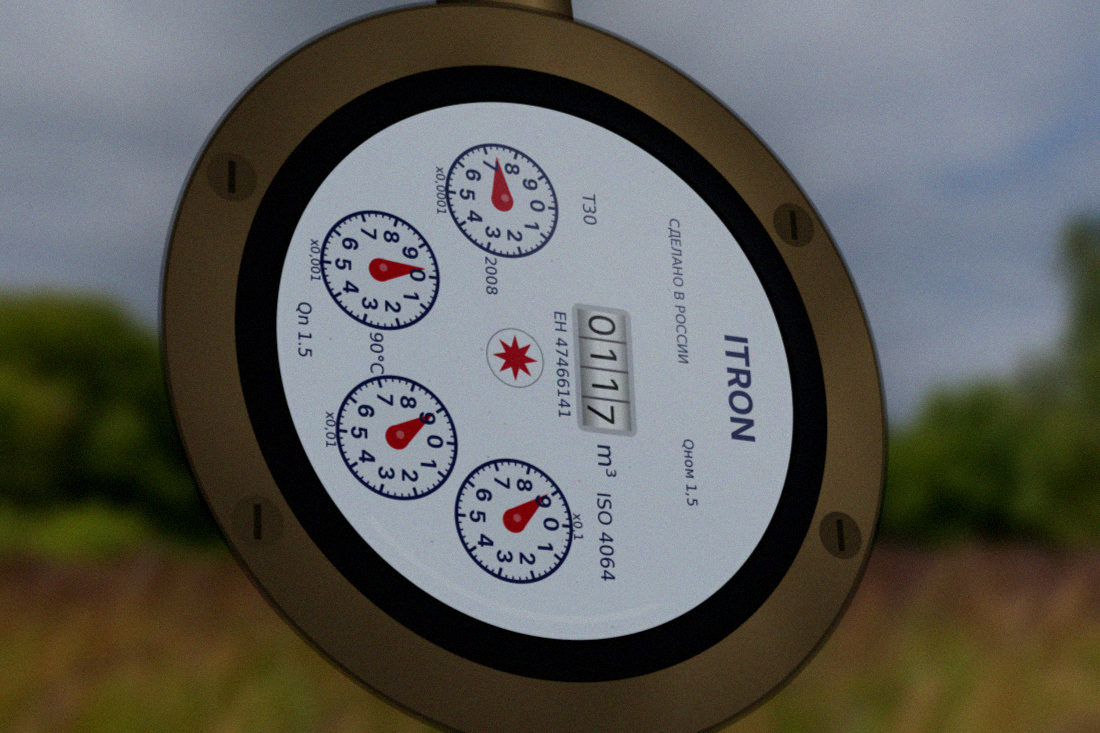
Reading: 116.8897 m³
